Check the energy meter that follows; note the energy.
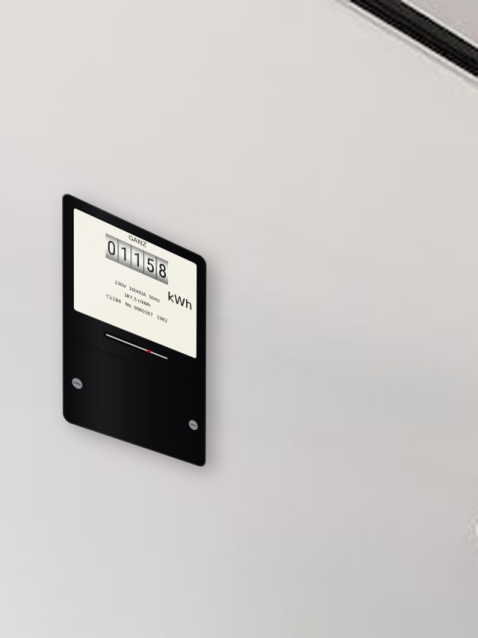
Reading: 1158 kWh
